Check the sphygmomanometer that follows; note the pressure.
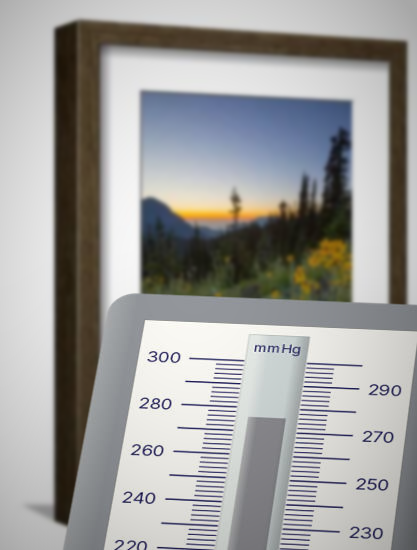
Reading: 276 mmHg
